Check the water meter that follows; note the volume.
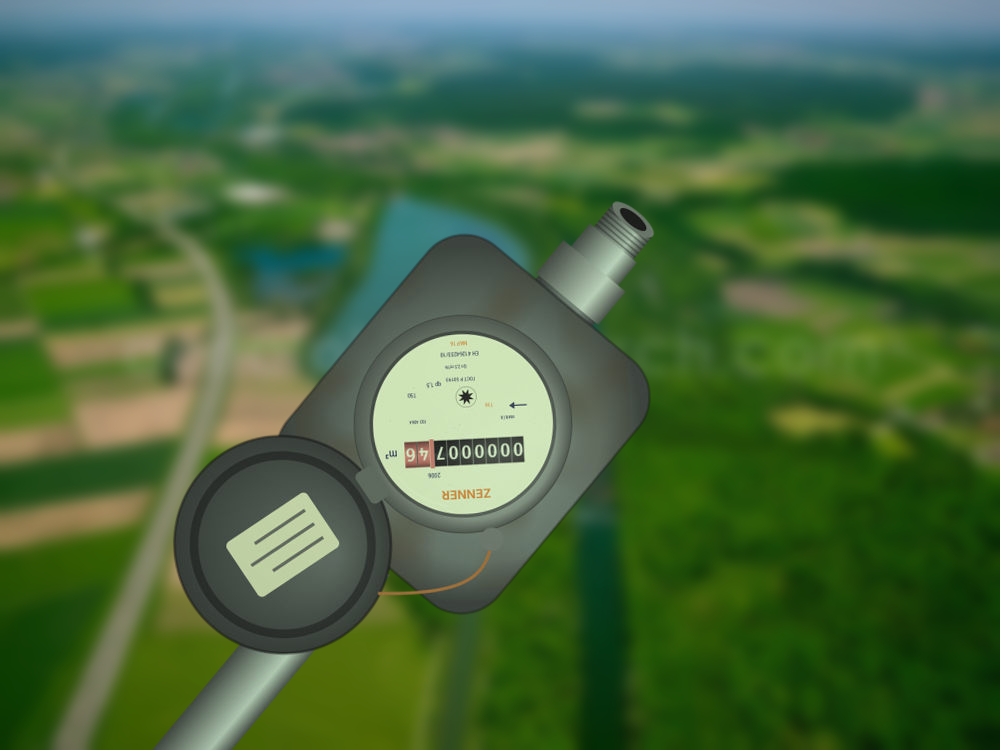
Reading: 7.46 m³
